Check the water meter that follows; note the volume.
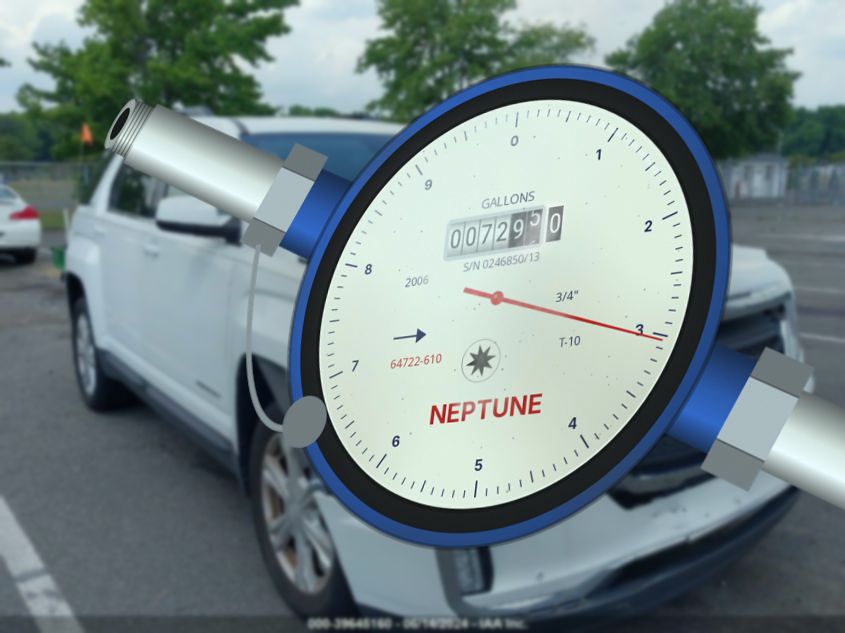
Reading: 72953.0 gal
